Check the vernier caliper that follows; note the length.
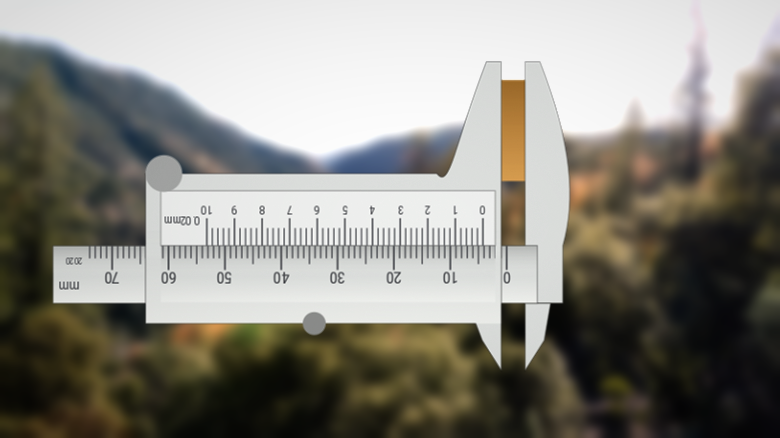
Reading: 4.2 mm
